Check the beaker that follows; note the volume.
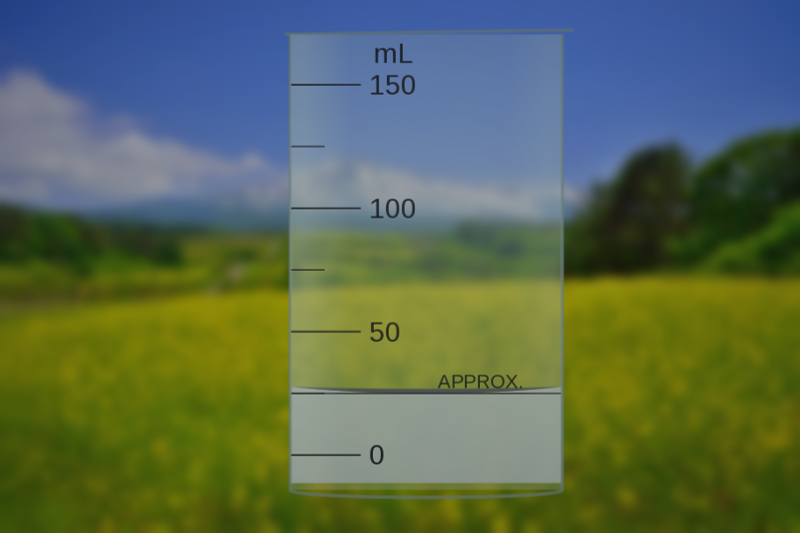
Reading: 25 mL
